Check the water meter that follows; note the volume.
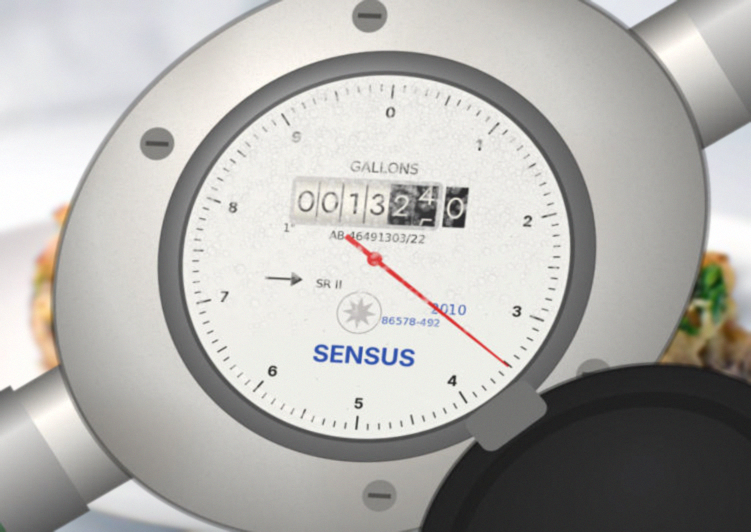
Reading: 13243.5 gal
